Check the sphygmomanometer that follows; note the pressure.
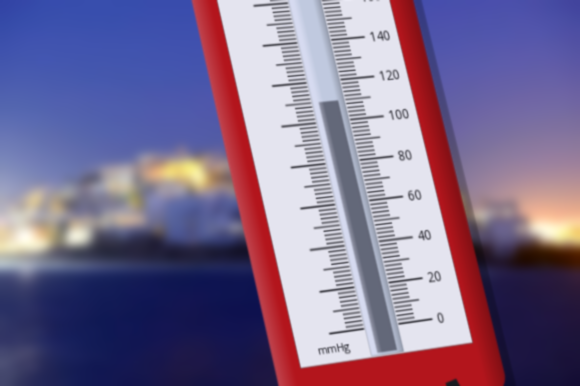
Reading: 110 mmHg
